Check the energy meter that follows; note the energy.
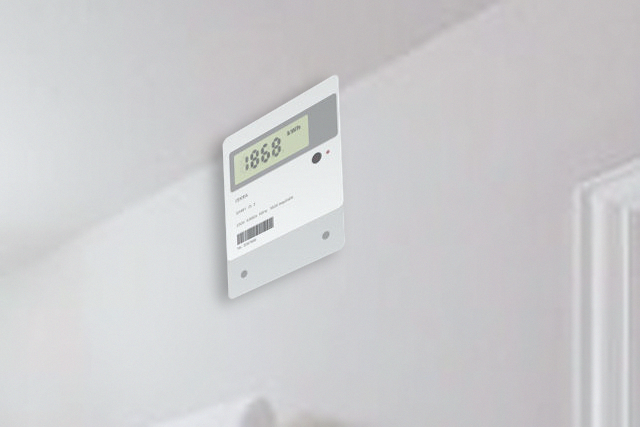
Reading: 1868 kWh
